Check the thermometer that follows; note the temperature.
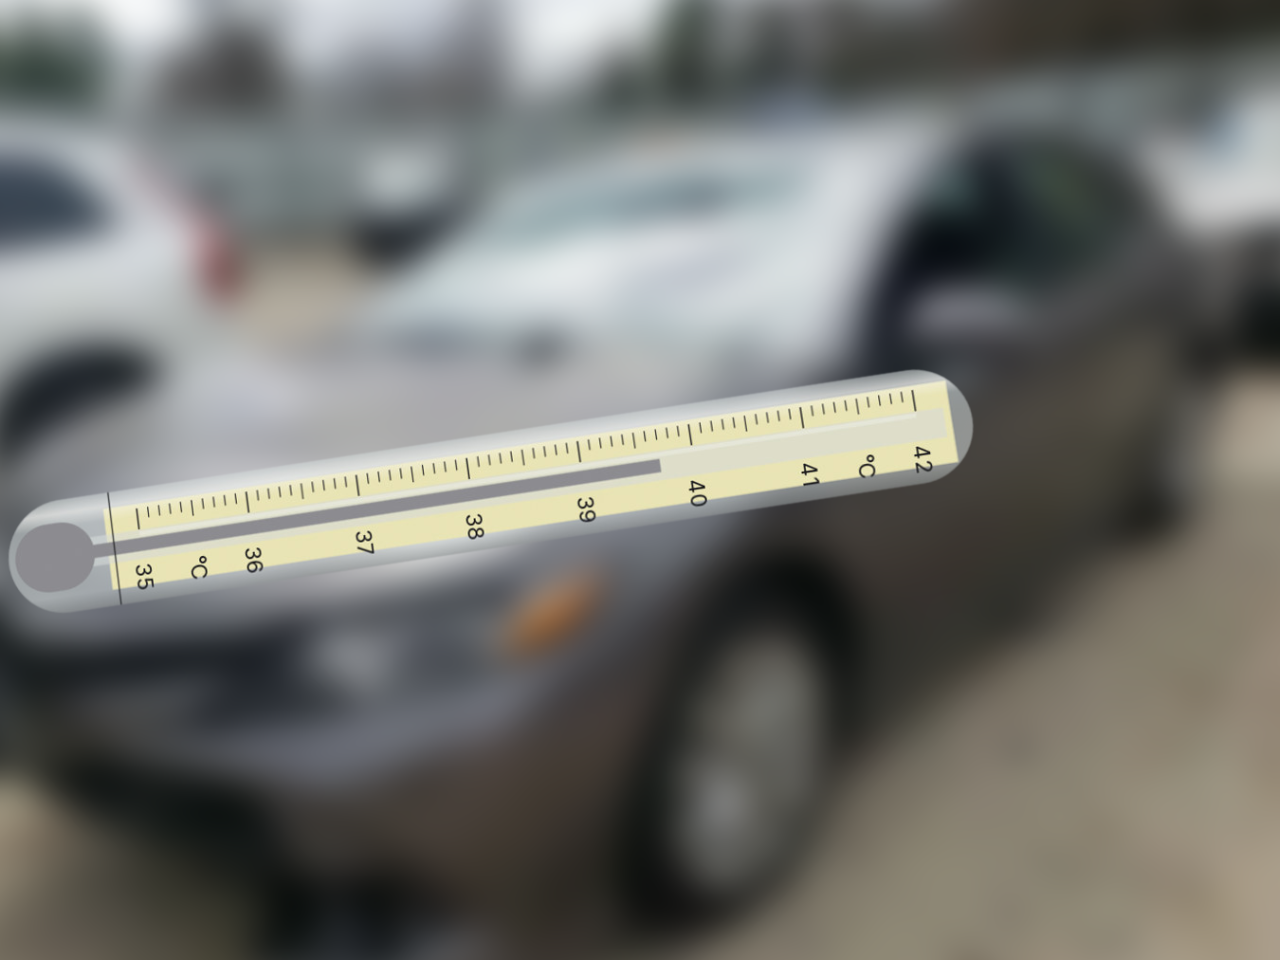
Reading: 39.7 °C
